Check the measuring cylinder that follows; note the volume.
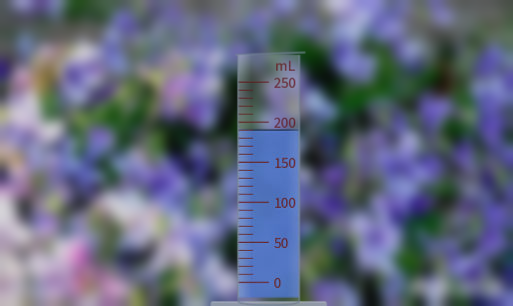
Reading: 190 mL
